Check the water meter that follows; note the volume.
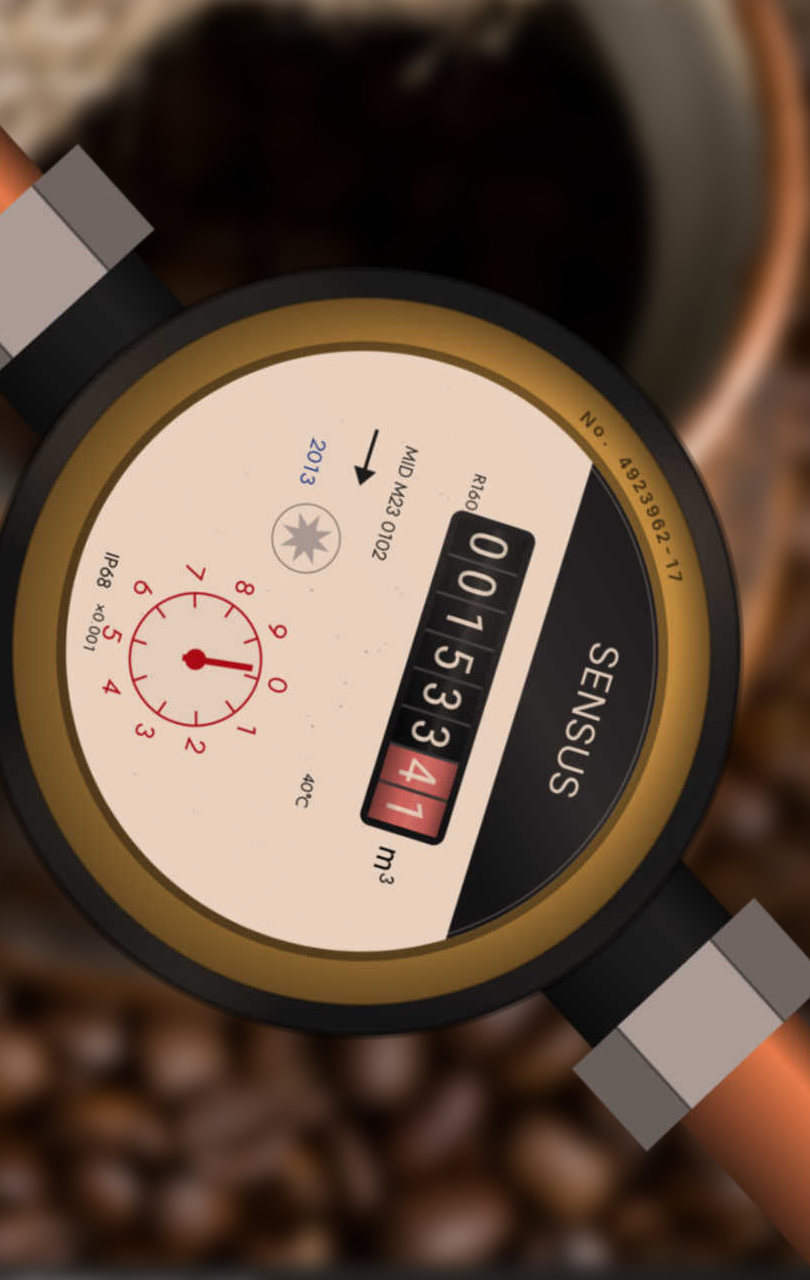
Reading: 1533.409 m³
